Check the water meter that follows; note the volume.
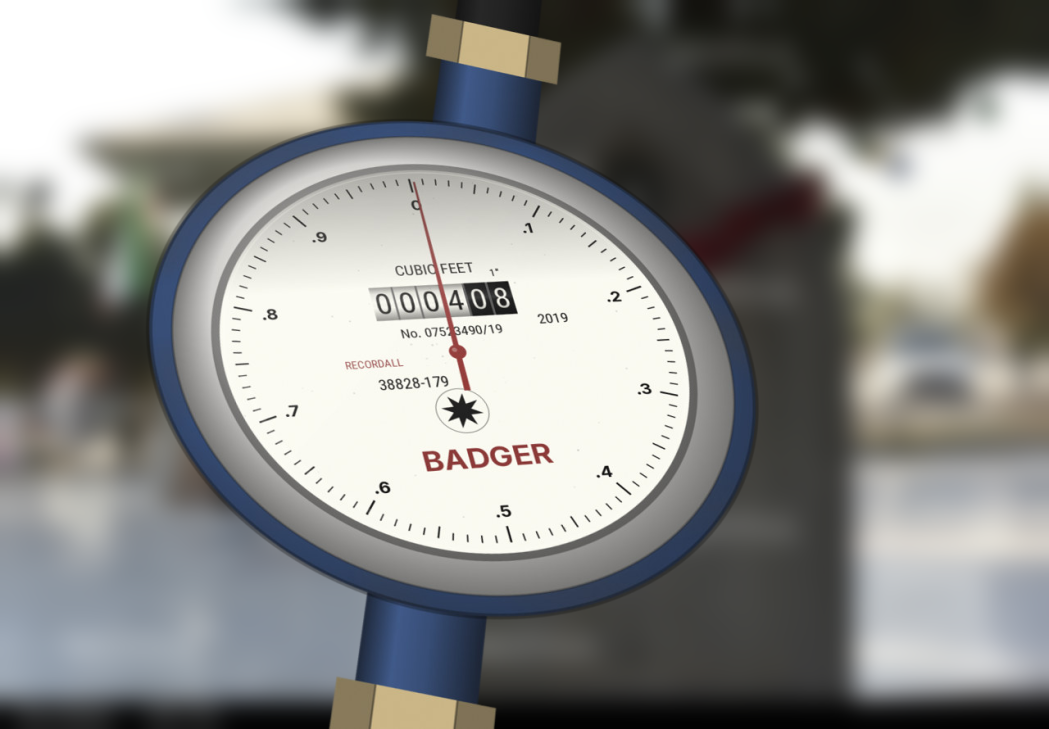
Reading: 408.00 ft³
